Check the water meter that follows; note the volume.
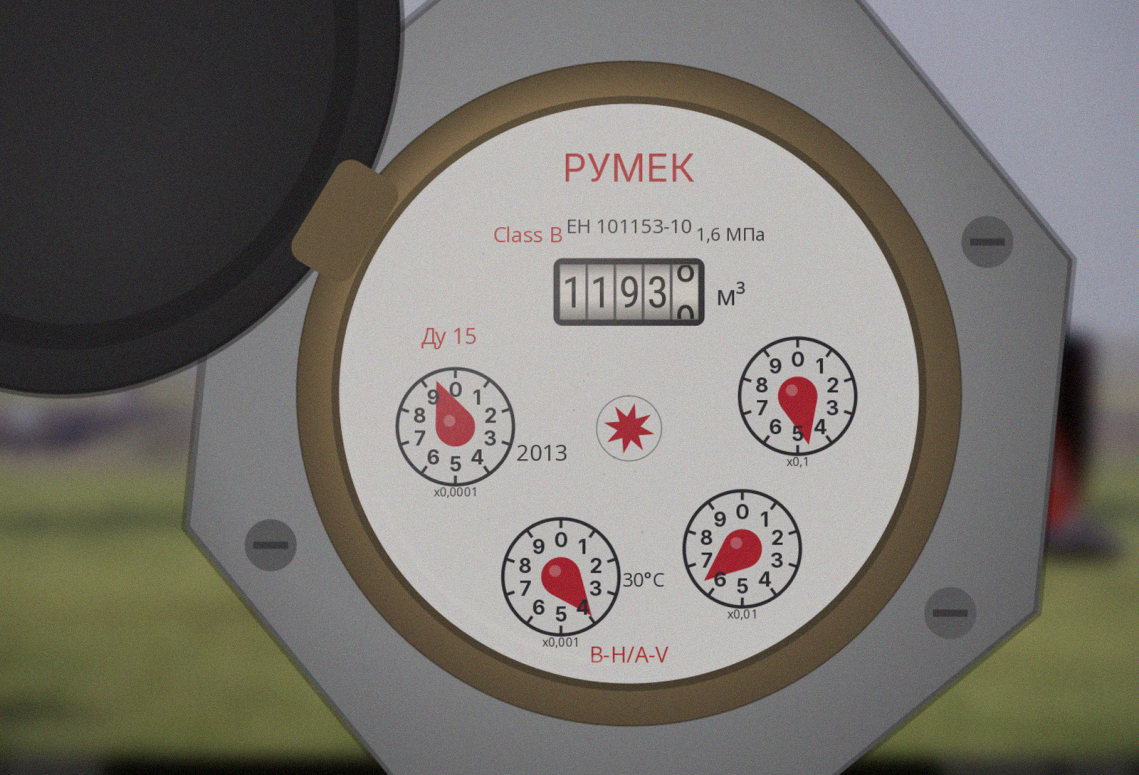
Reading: 11938.4639 m³
